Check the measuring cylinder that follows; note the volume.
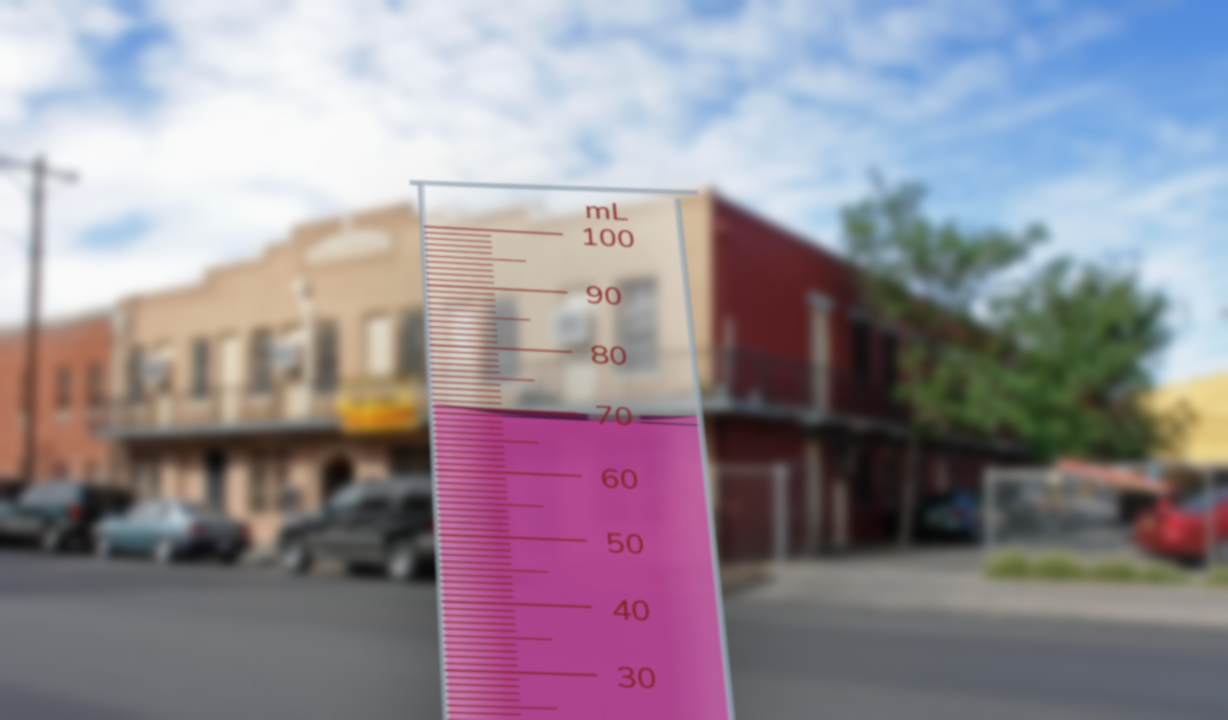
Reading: 69 mL
